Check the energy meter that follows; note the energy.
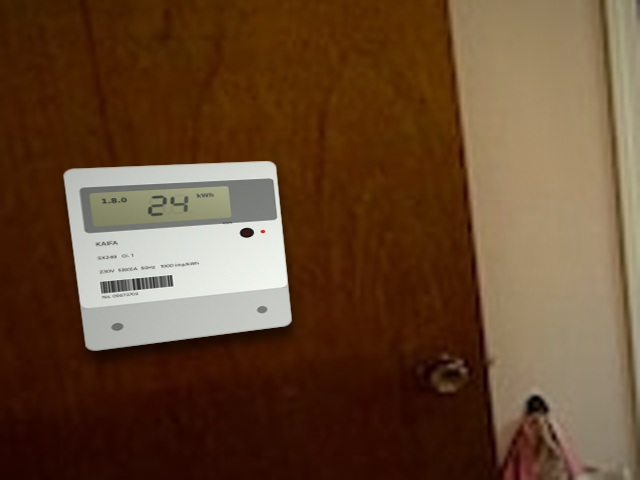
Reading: 24 kWh
